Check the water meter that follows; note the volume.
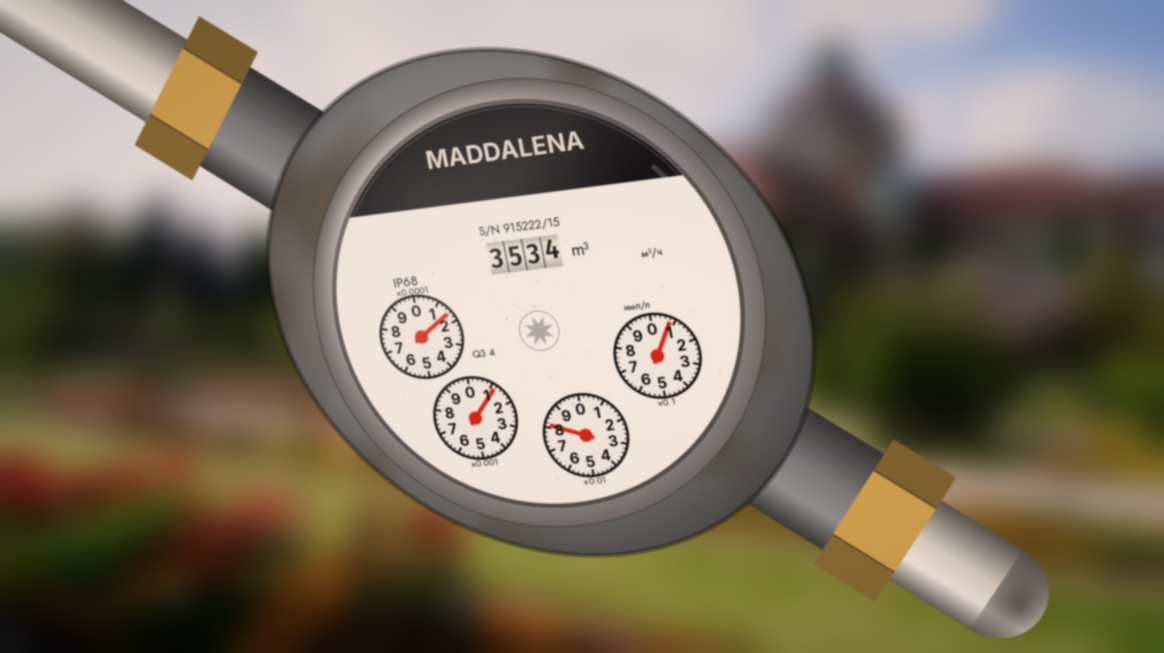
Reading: 3534.0811 m³
